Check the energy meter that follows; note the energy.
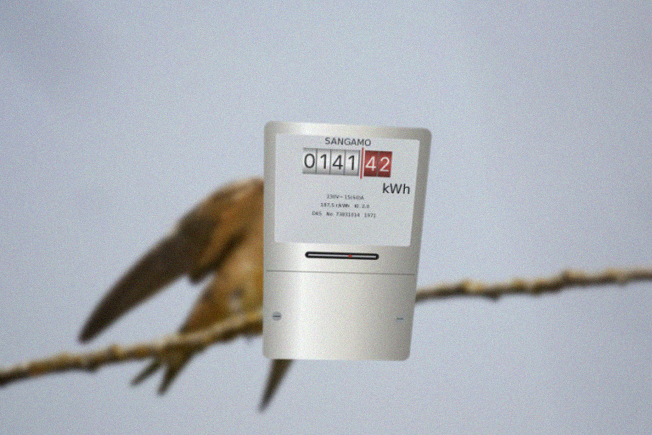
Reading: 141.42 kWh
